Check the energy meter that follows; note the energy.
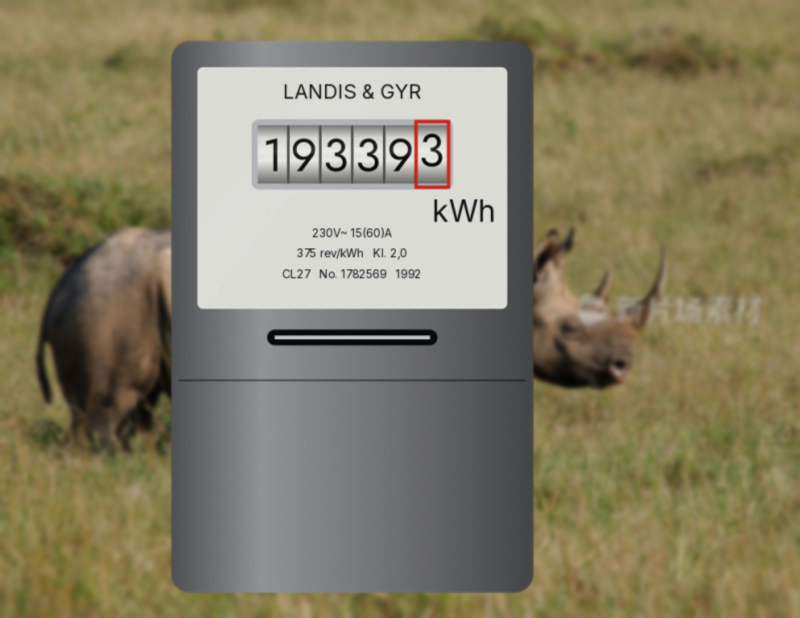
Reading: 19339.3 kWh
